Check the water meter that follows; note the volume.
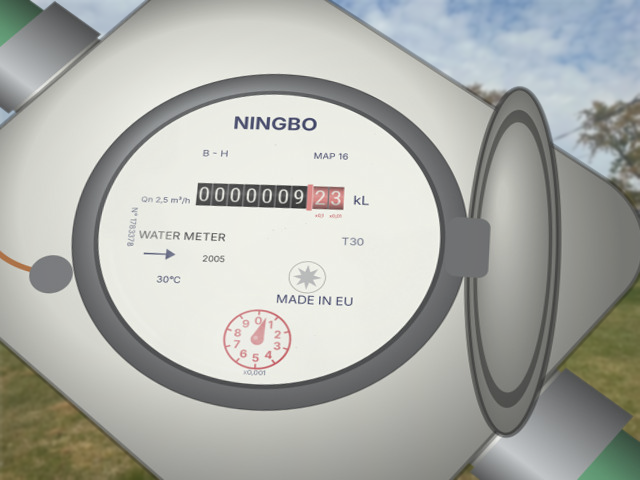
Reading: 9.230 kL
